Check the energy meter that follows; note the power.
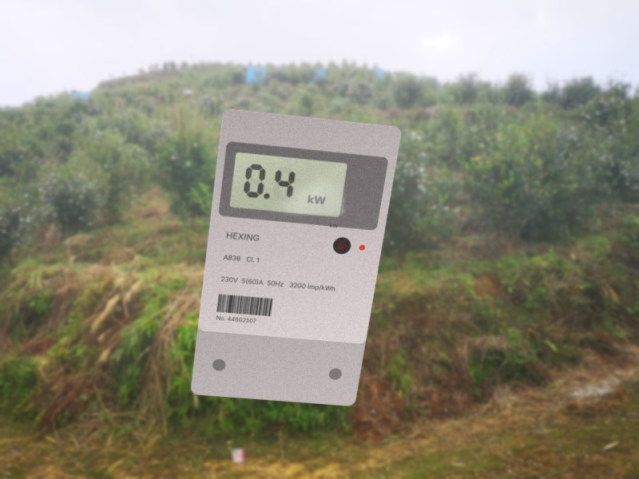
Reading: 0.4 kW
